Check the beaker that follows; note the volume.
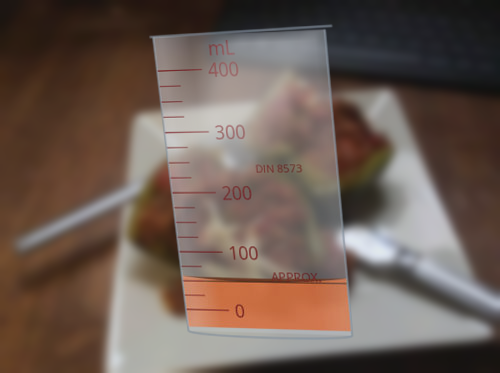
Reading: 50 mL
